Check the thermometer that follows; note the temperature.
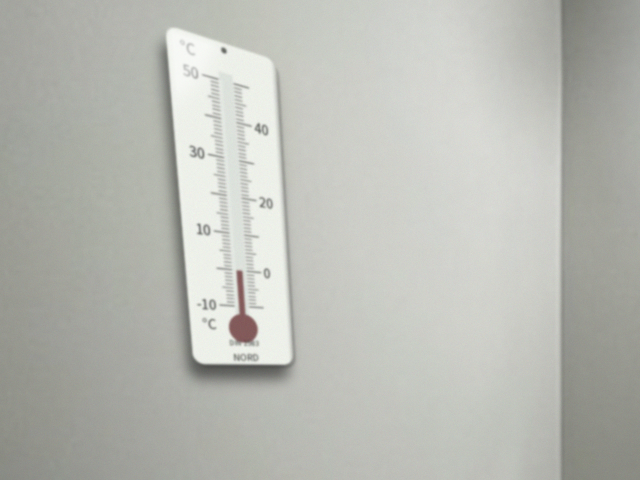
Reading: 0 °C
